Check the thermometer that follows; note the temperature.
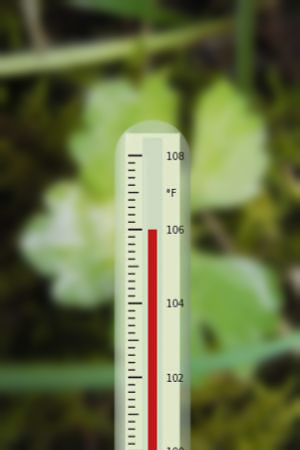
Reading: 106 °F
